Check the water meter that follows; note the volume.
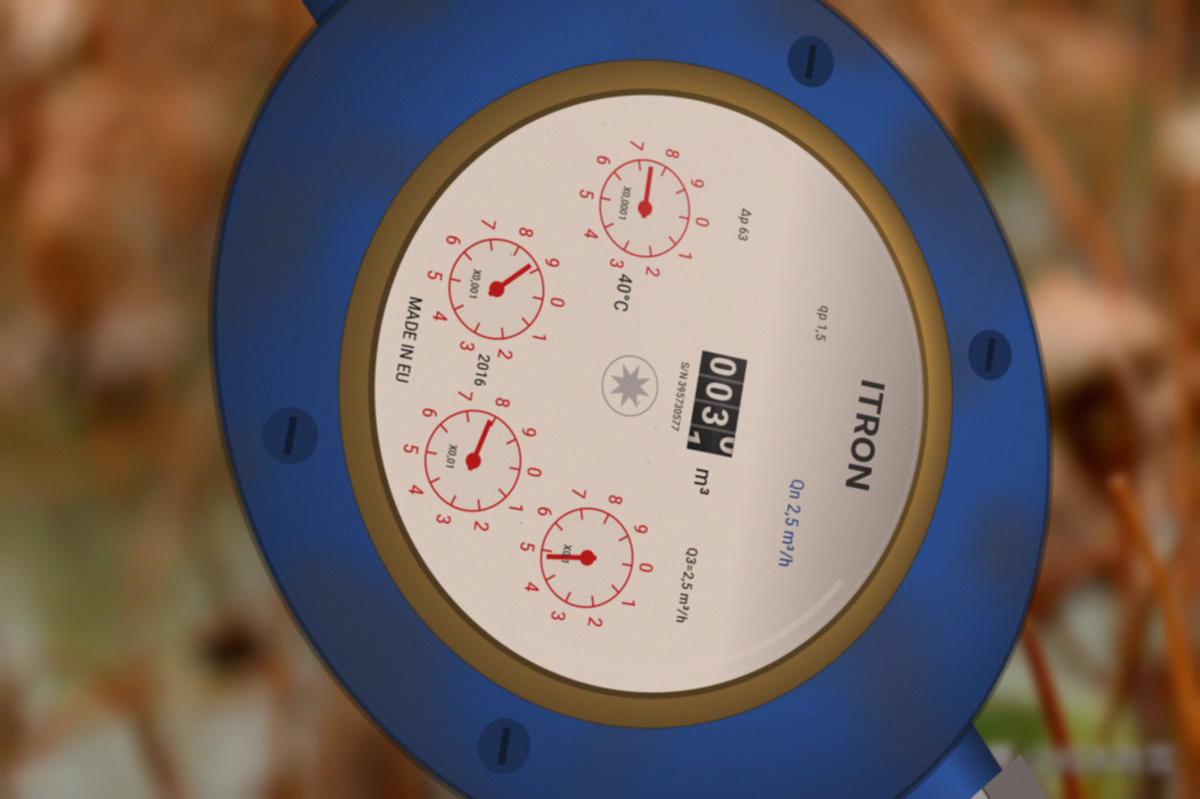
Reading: 30.4787 m³
